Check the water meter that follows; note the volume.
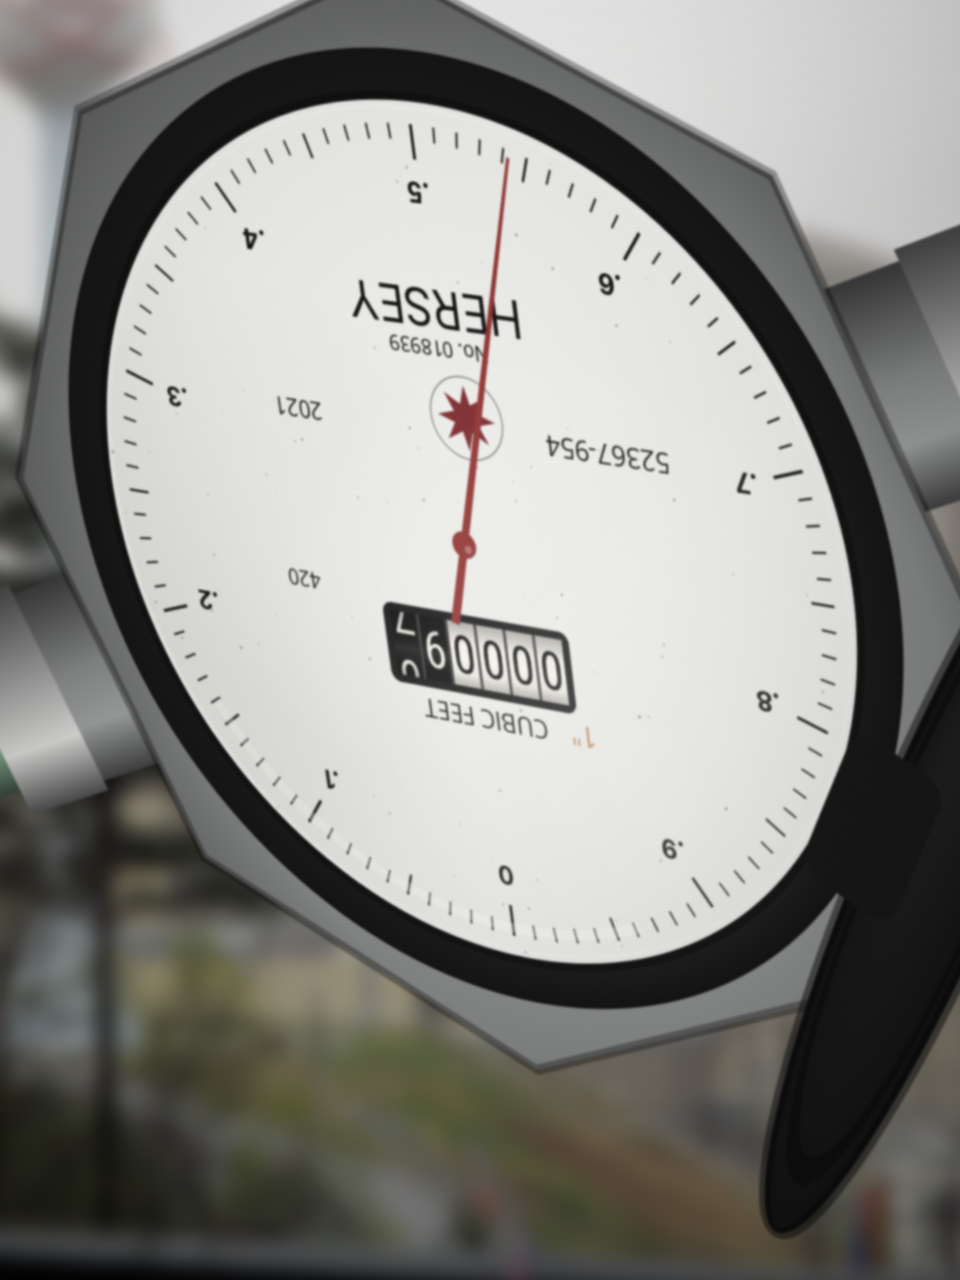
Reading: 96.54 ft³
